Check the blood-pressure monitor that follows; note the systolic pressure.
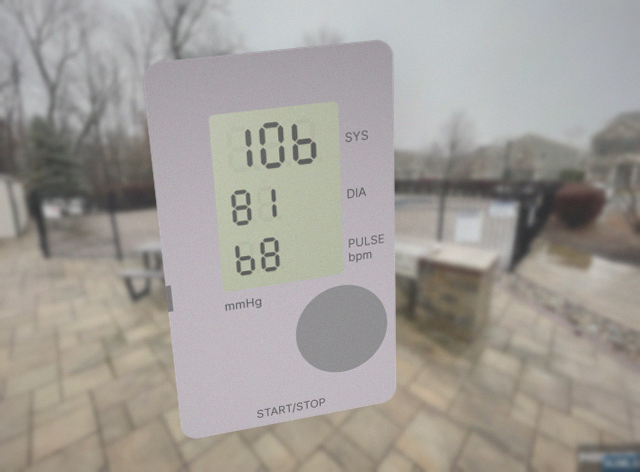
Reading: 106 mmHg
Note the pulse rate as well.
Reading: 68 bpm
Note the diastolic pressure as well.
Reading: 81 mmHg
